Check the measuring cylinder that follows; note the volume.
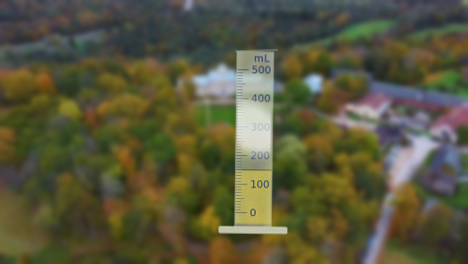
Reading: 150 mL
